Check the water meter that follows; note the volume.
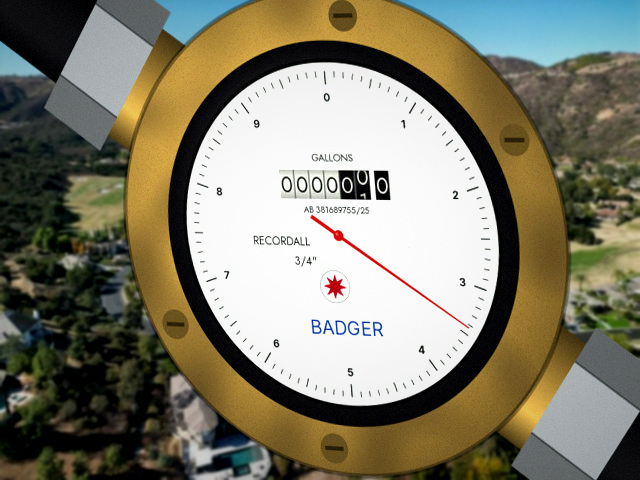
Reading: 3.4 gal
